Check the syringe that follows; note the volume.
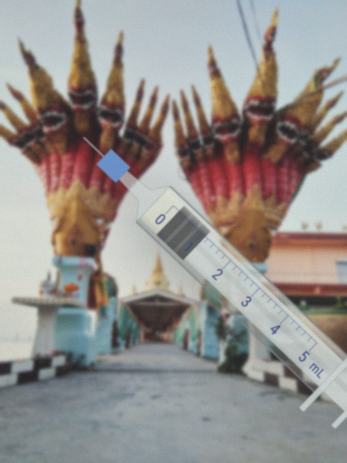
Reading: 0.2 mL
